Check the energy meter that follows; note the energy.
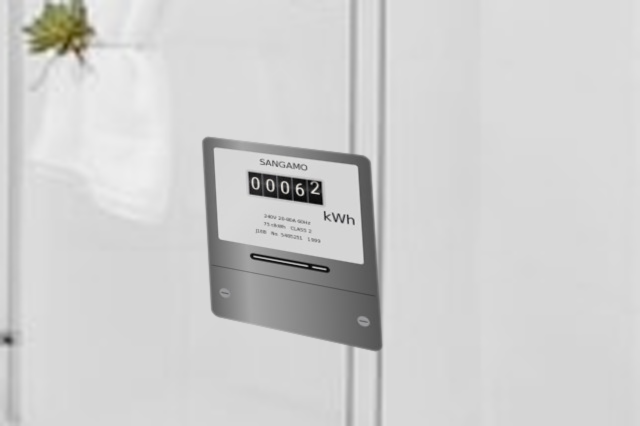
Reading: 62 kWh
